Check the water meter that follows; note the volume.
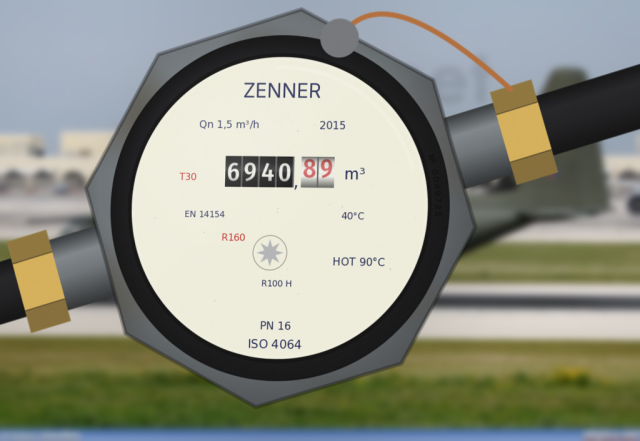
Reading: 6940.89 m³
